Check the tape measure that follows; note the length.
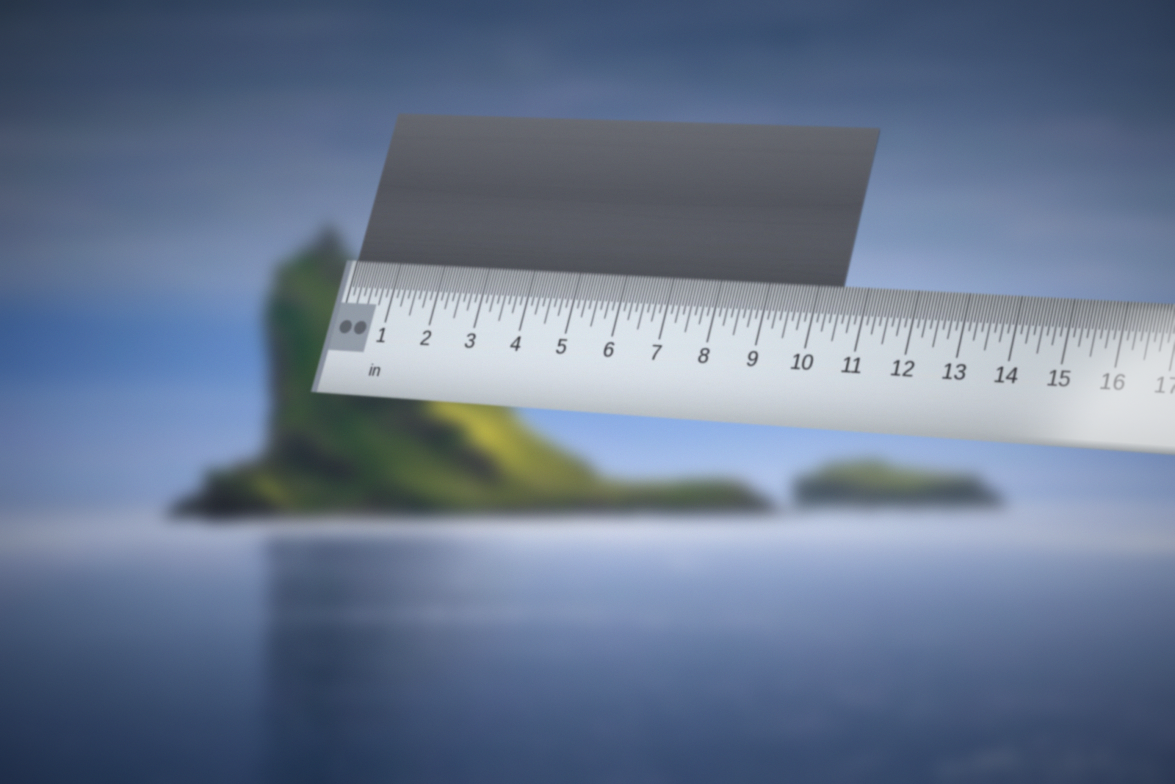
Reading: 10.5 in
